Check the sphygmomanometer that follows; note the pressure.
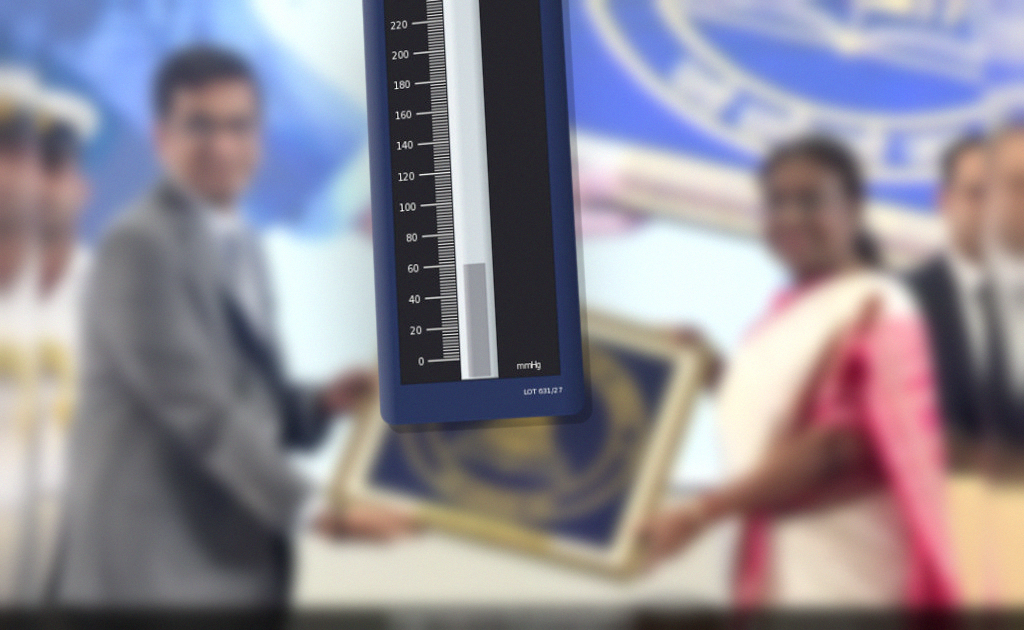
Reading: 60 mmHg
